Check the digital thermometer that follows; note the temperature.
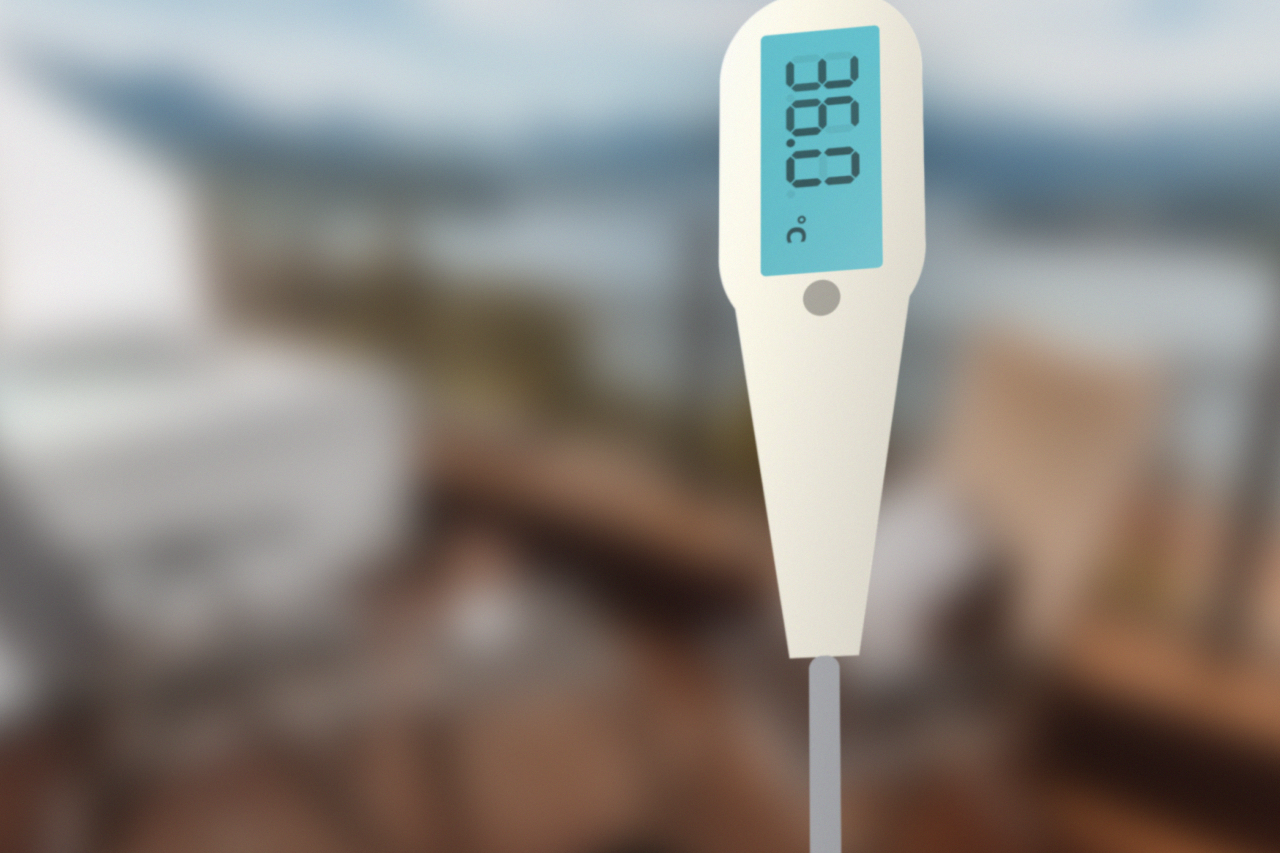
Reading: 36.0 °C
